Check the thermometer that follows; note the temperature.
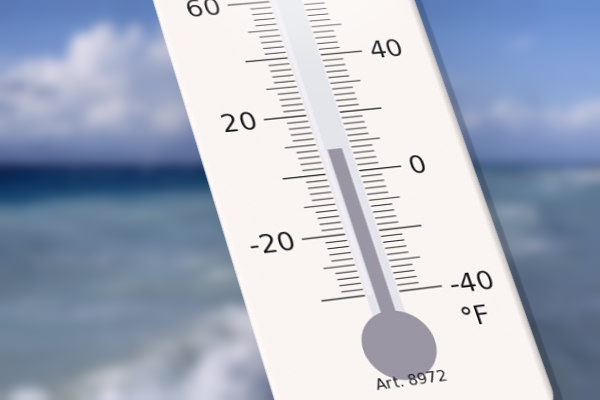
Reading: 8 °F
